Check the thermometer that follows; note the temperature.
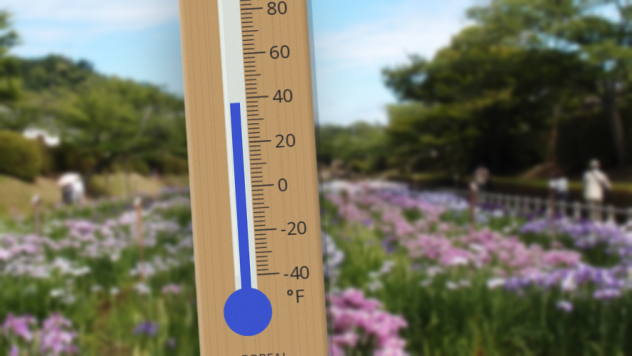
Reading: 38 °F
